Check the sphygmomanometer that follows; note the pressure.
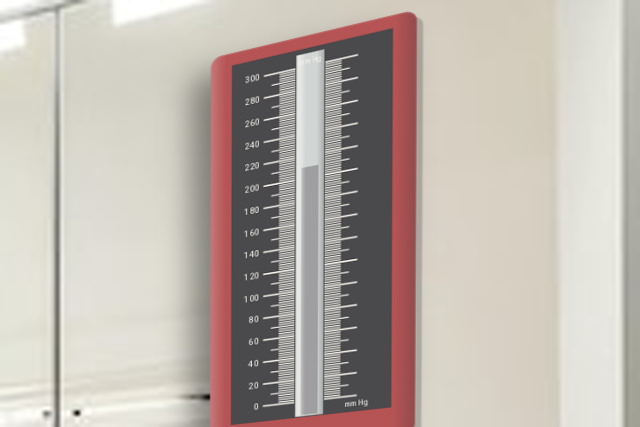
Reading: 210 mmHg
